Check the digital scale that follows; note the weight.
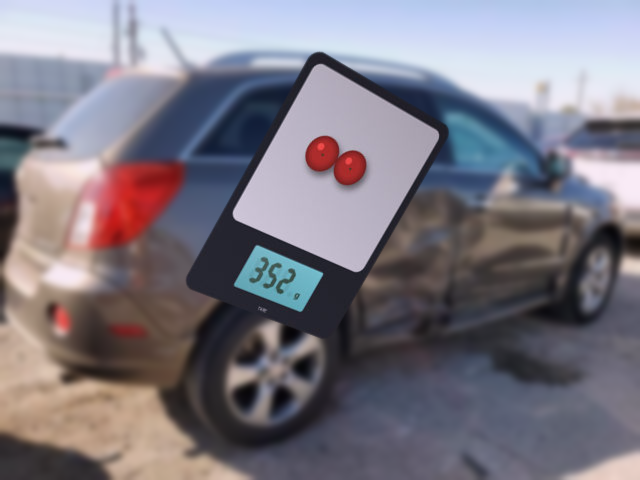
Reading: 352 g
